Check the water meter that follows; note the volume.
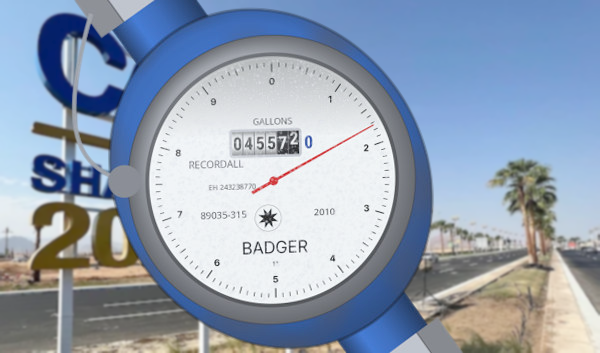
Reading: 455721.7 gal
